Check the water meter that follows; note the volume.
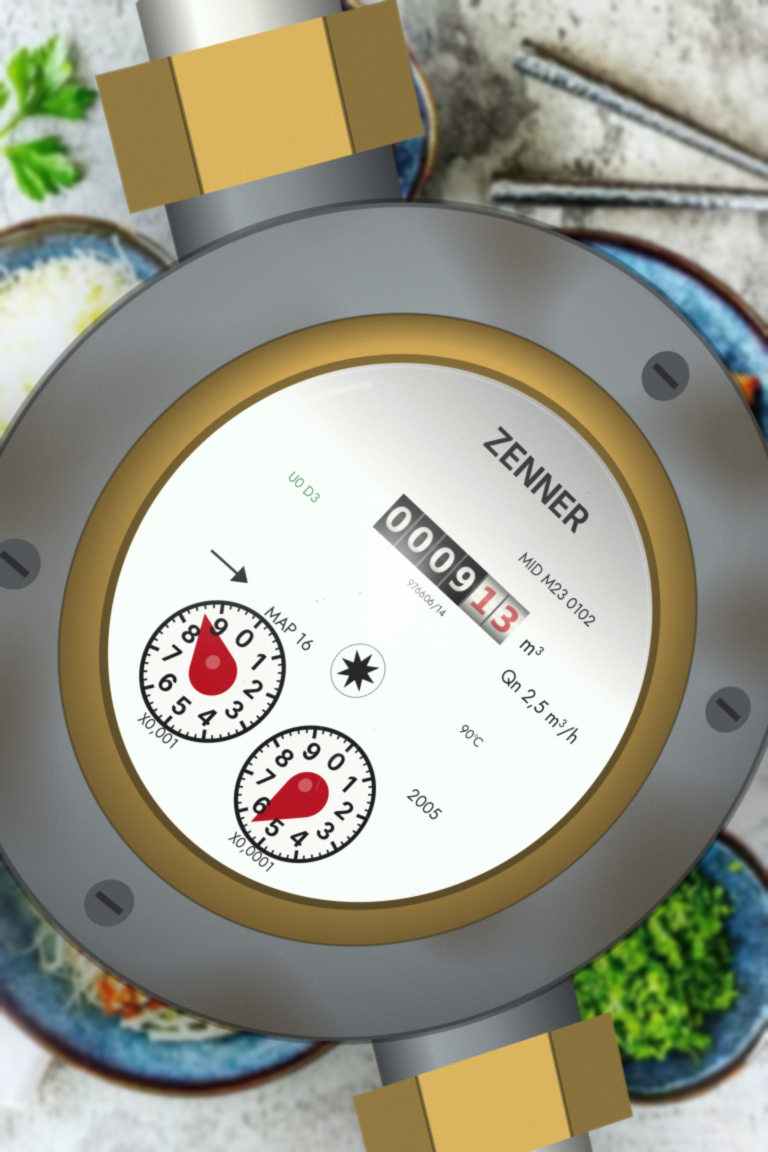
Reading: 9.1385 m³
